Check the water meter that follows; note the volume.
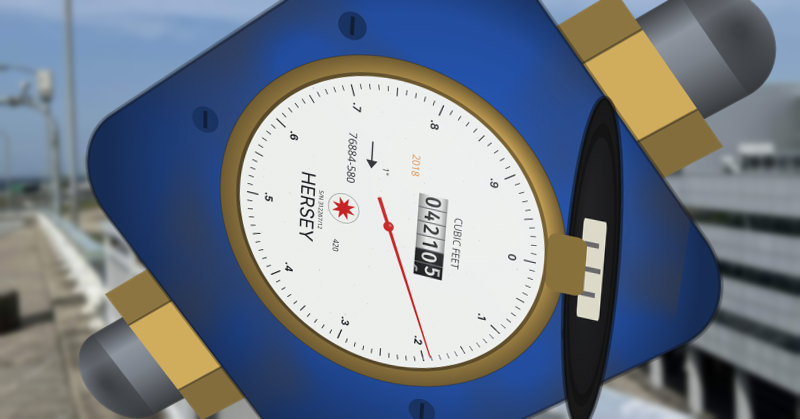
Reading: 42105.19 ft³
